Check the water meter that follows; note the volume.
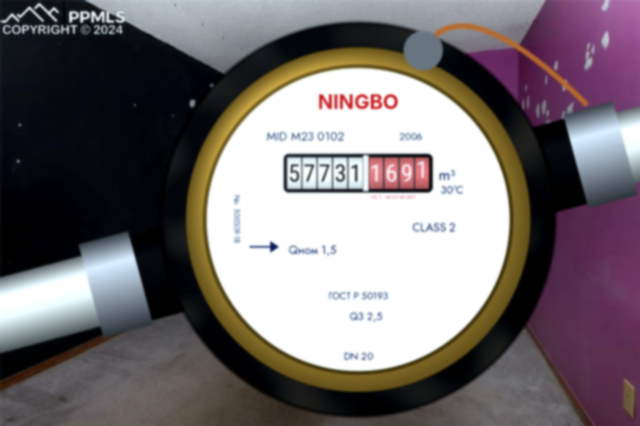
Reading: 57731.1691 m³
